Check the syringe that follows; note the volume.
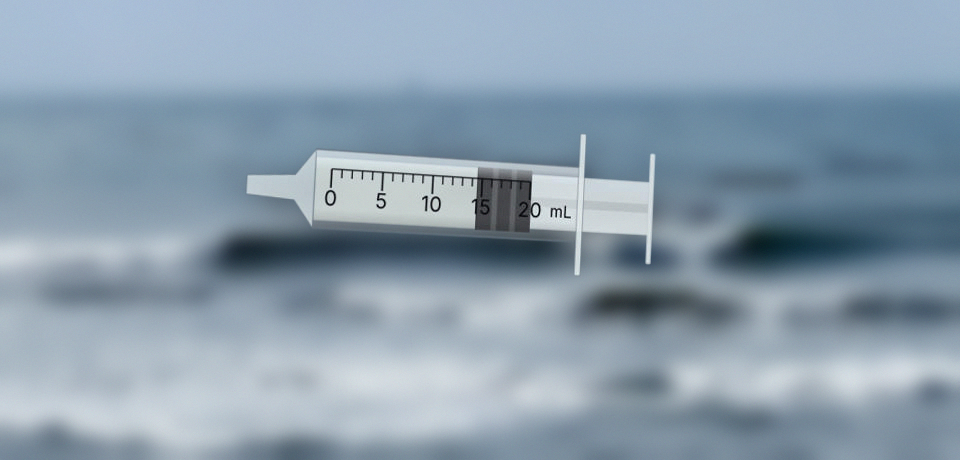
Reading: 14.5 mL
